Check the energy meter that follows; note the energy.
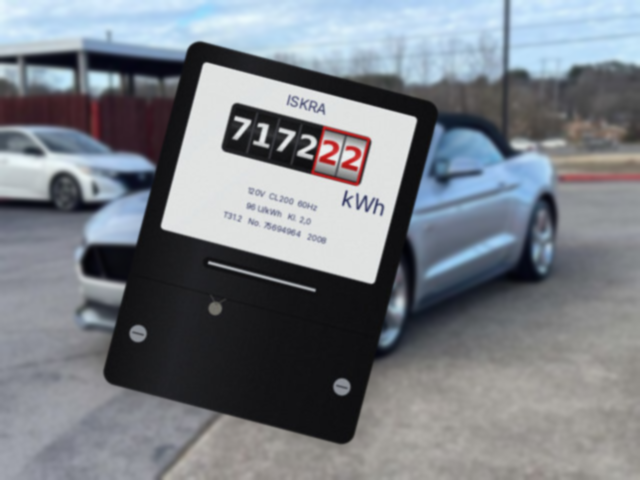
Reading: 7172.22 kWh
